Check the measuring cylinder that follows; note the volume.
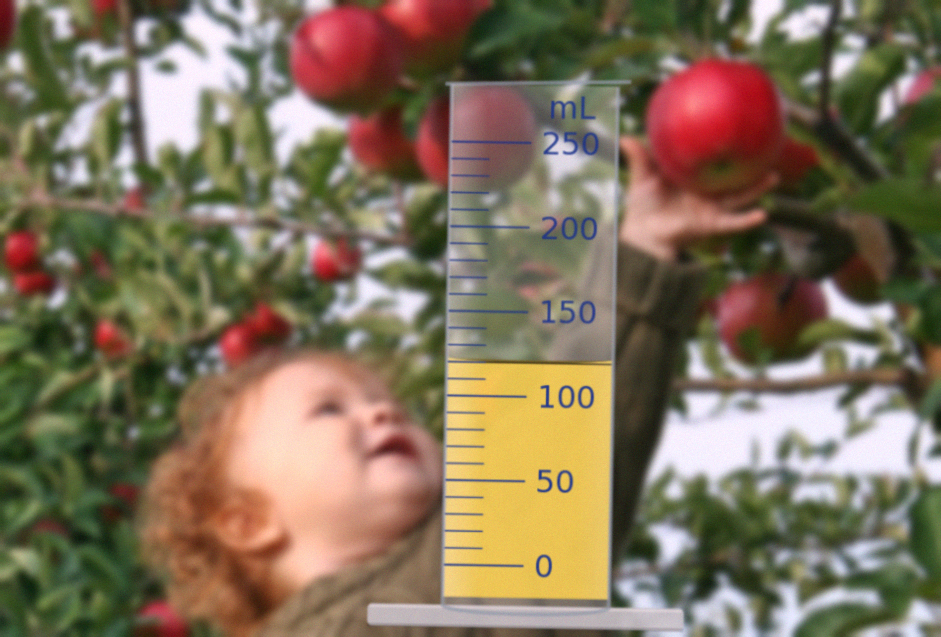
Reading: 120 mL
